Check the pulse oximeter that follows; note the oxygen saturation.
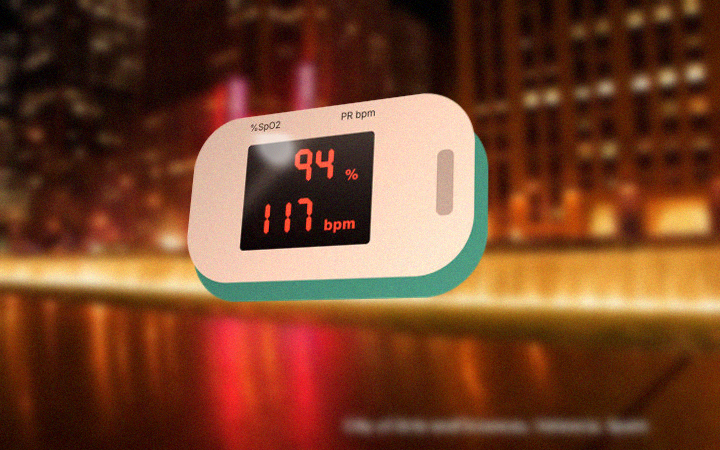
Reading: 94 %
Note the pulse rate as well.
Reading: 117 bpm
